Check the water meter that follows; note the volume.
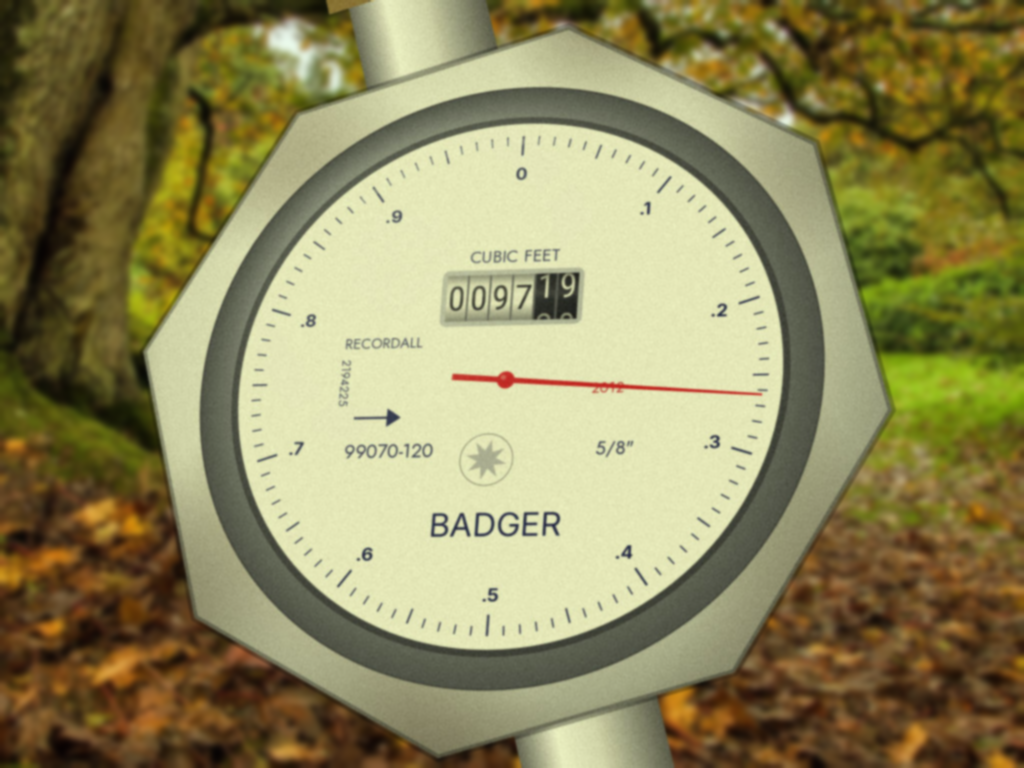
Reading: 9719.26 ft³
